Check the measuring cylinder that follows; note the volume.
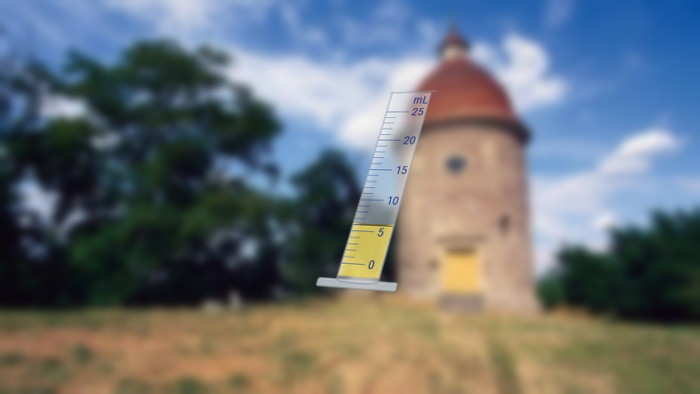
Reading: 6 mL
